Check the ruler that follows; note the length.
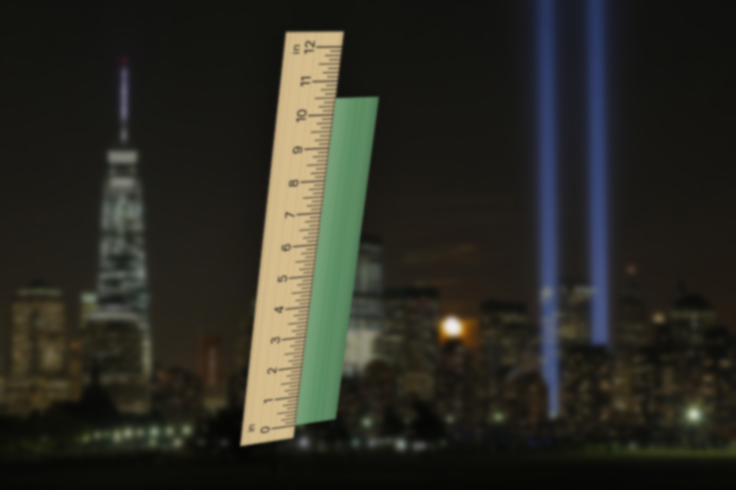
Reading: 10.5 in
